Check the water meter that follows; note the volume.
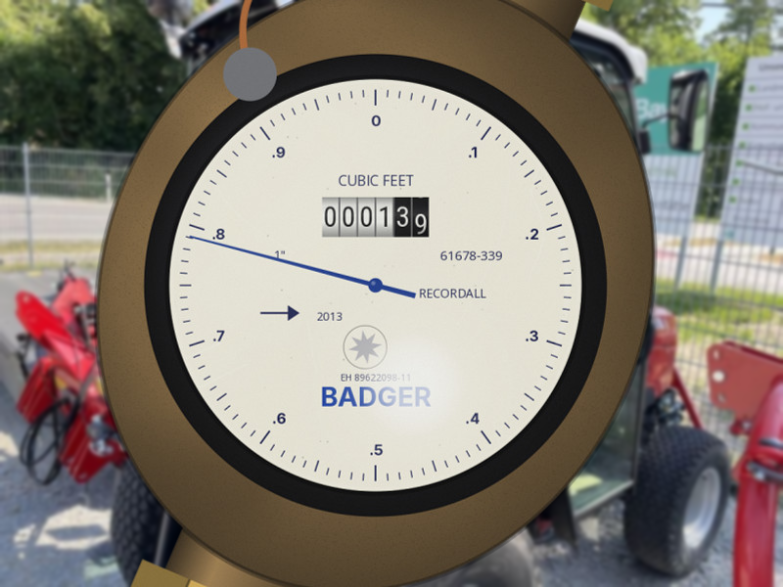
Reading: 138.79 ft³
